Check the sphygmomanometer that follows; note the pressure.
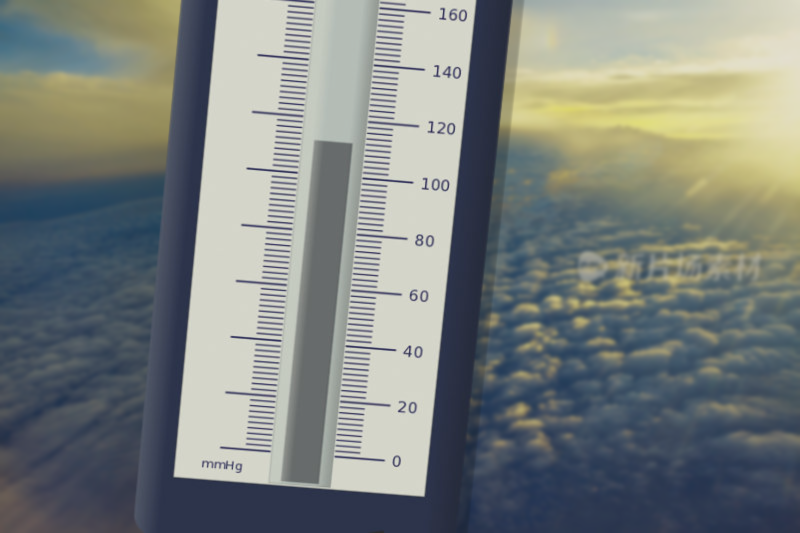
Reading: 112 mmHg
